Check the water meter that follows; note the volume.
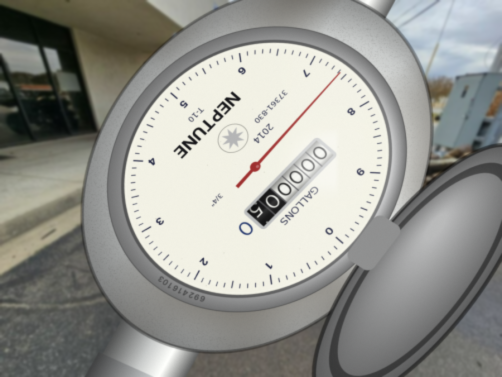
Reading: 47.4 gal
